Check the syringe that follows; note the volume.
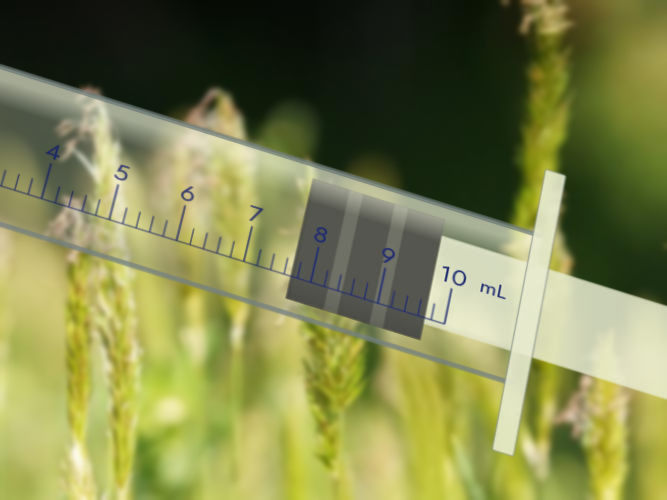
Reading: 7.7 mL
